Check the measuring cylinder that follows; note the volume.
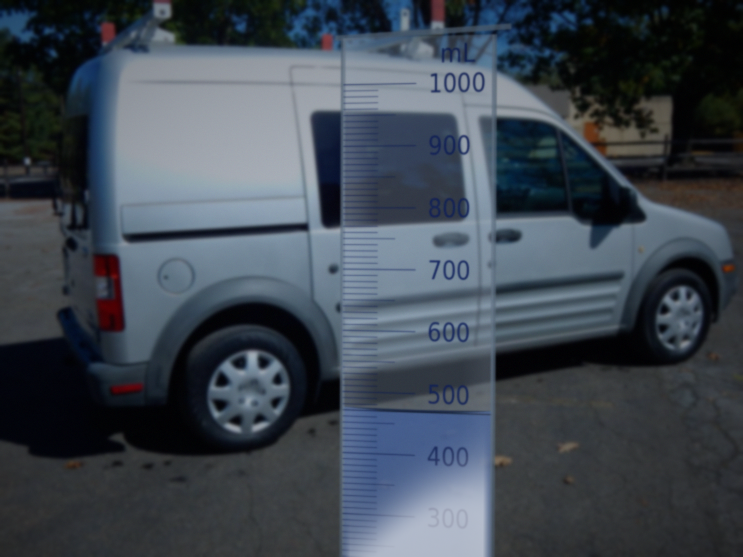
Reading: 470 mL
